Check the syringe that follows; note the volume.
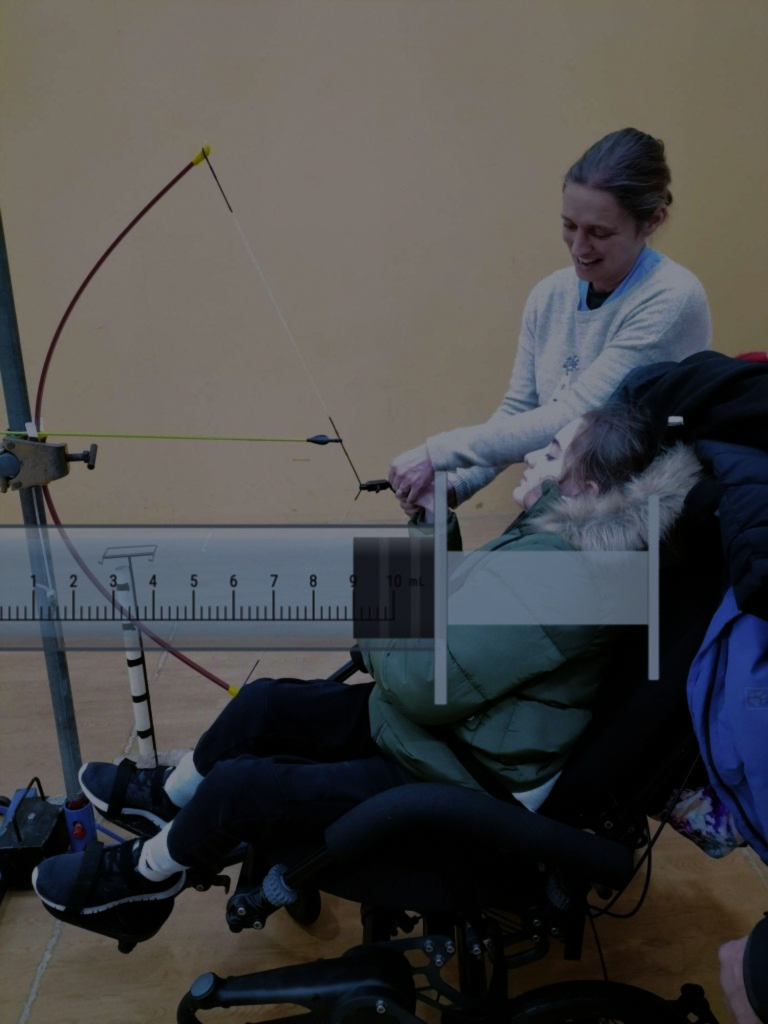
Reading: 9 mL
